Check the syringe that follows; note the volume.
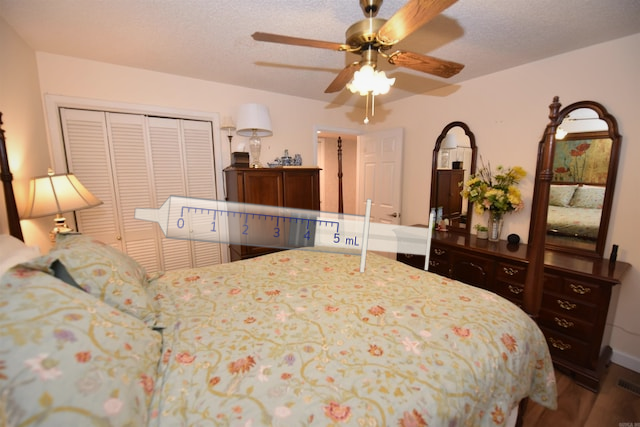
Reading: 3.4 mL
